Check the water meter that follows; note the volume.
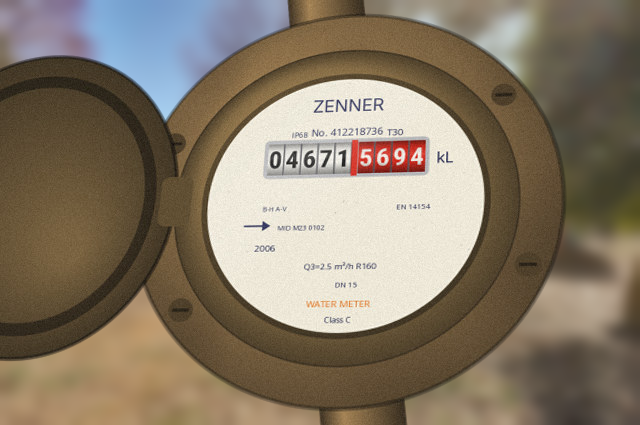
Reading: 4671.5694 kL
